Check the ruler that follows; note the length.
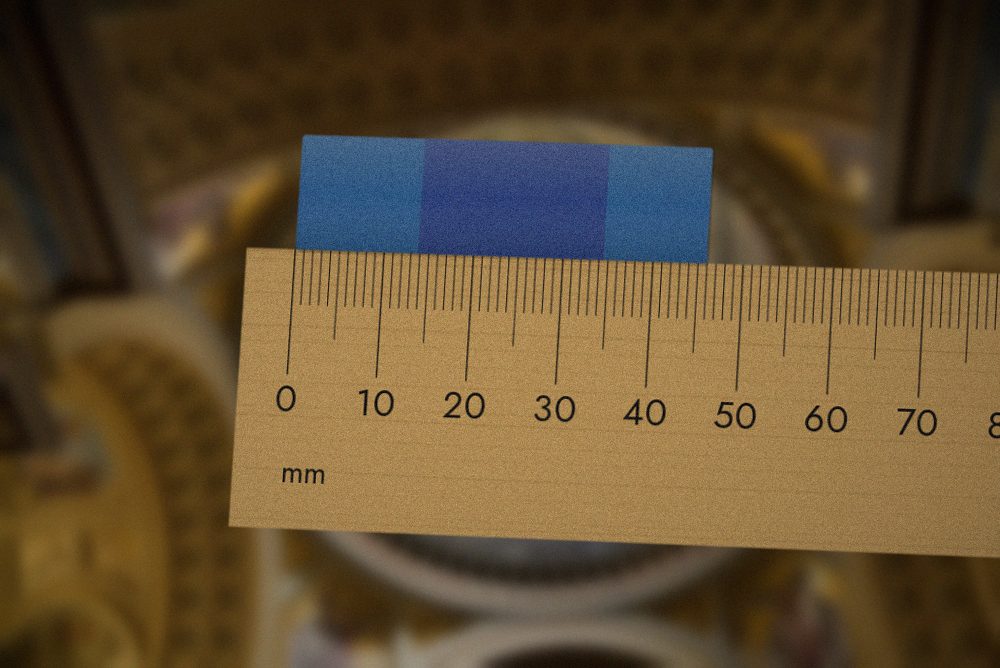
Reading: 46 mm
